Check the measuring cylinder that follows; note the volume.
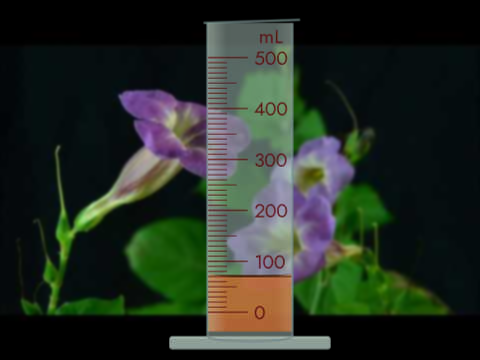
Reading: 70 mL
